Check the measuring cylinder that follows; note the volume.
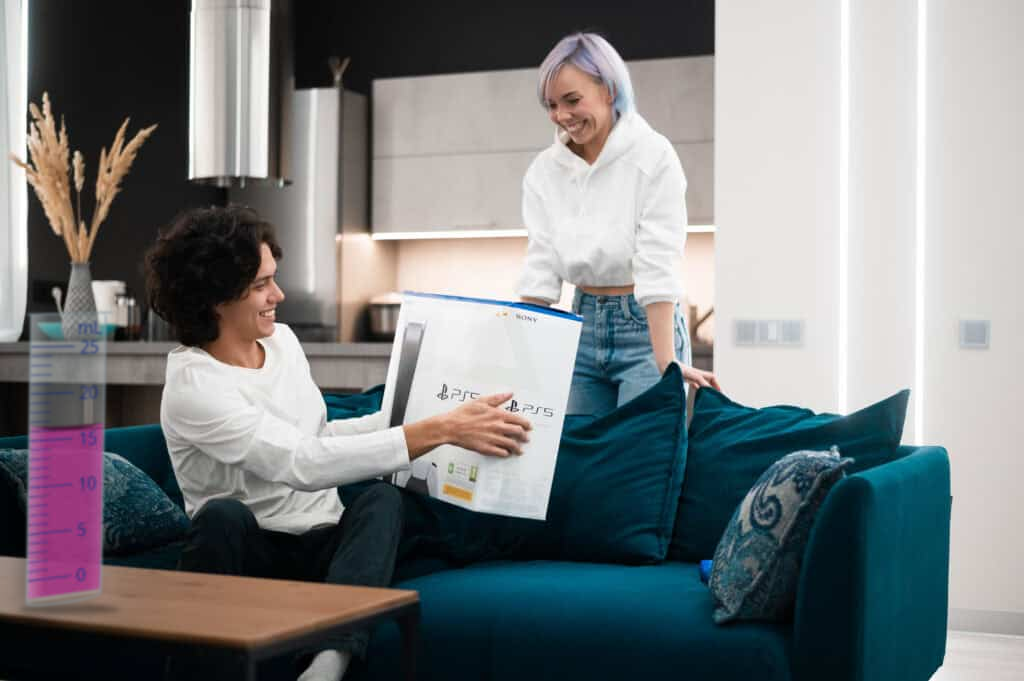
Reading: 16 mL
